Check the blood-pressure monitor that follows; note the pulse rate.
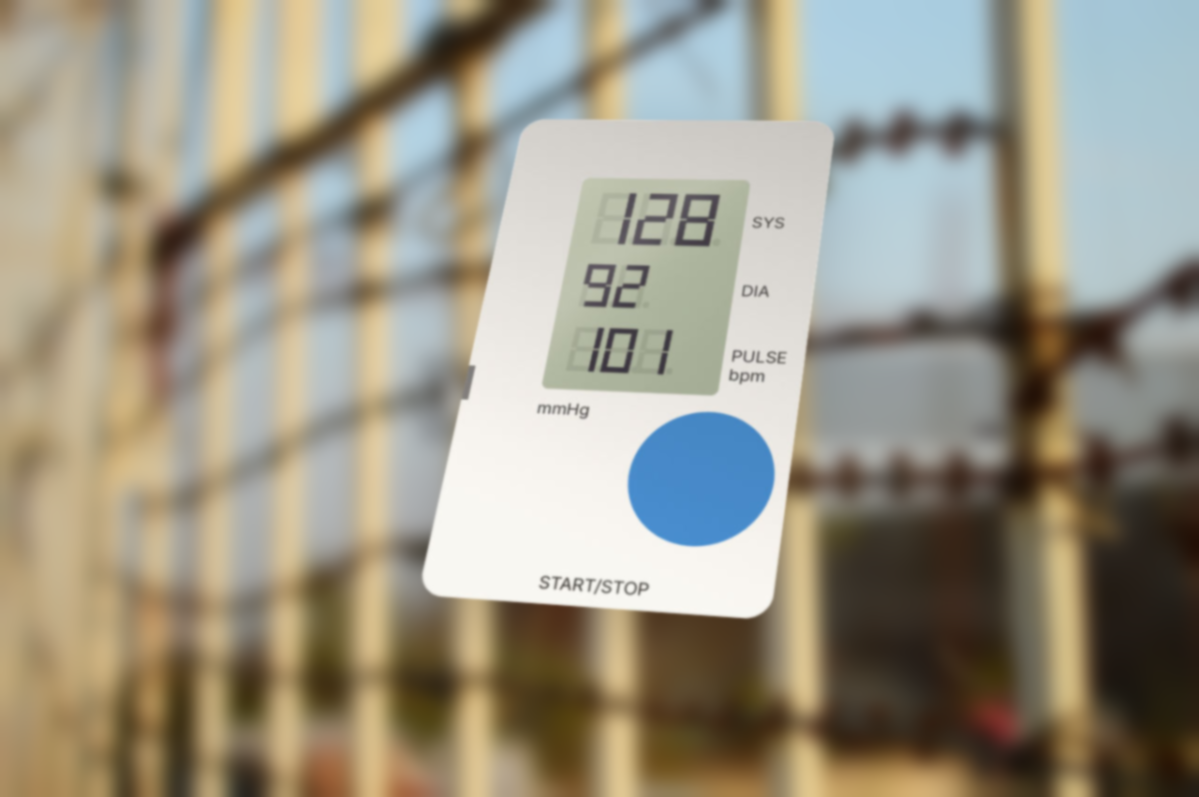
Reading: 101 bpm
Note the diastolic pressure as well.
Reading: 92 mmHg
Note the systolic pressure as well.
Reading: 128 mmHg
